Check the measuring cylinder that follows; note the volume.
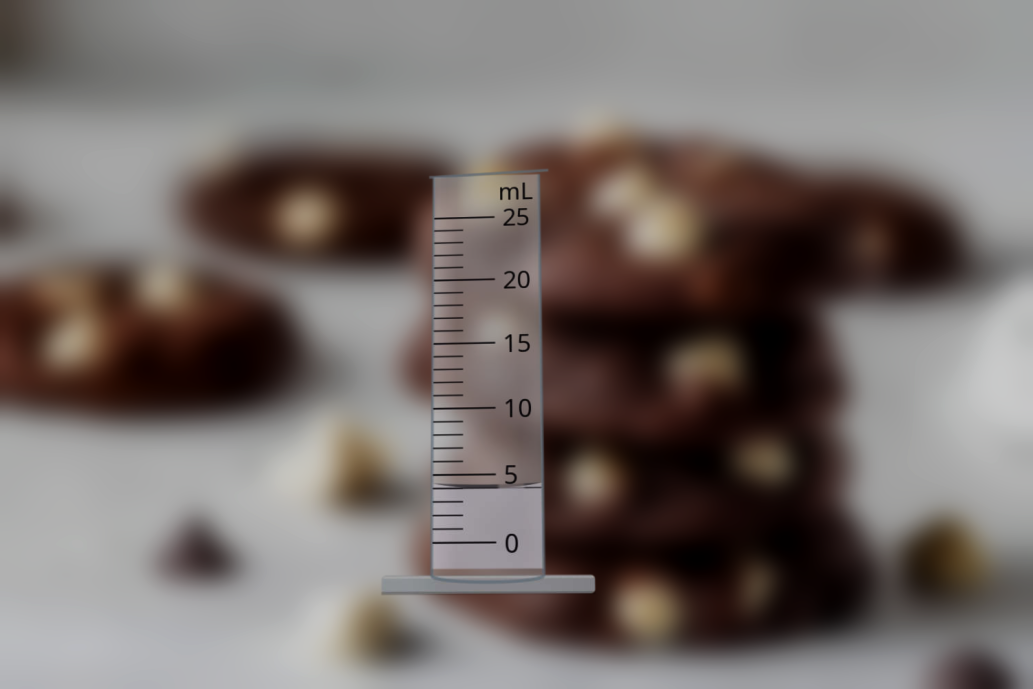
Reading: 4 mL
